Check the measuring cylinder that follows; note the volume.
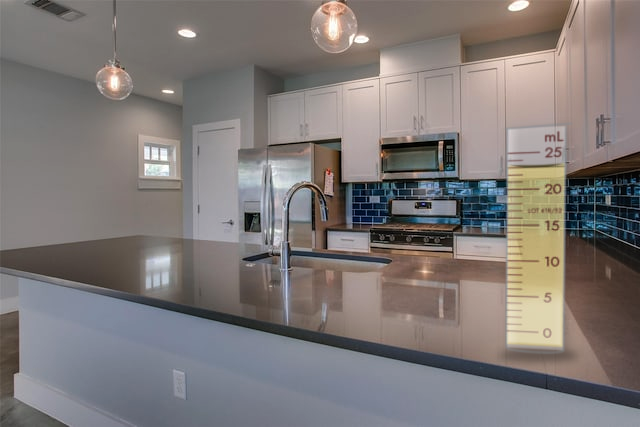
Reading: 23 mL
